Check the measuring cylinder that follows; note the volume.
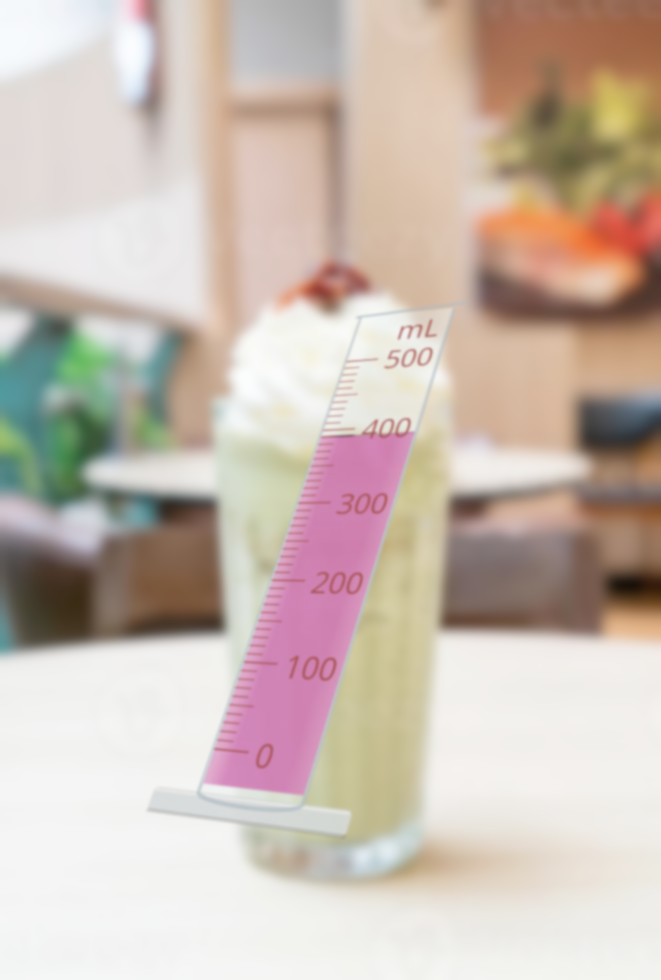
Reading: 390 mL
